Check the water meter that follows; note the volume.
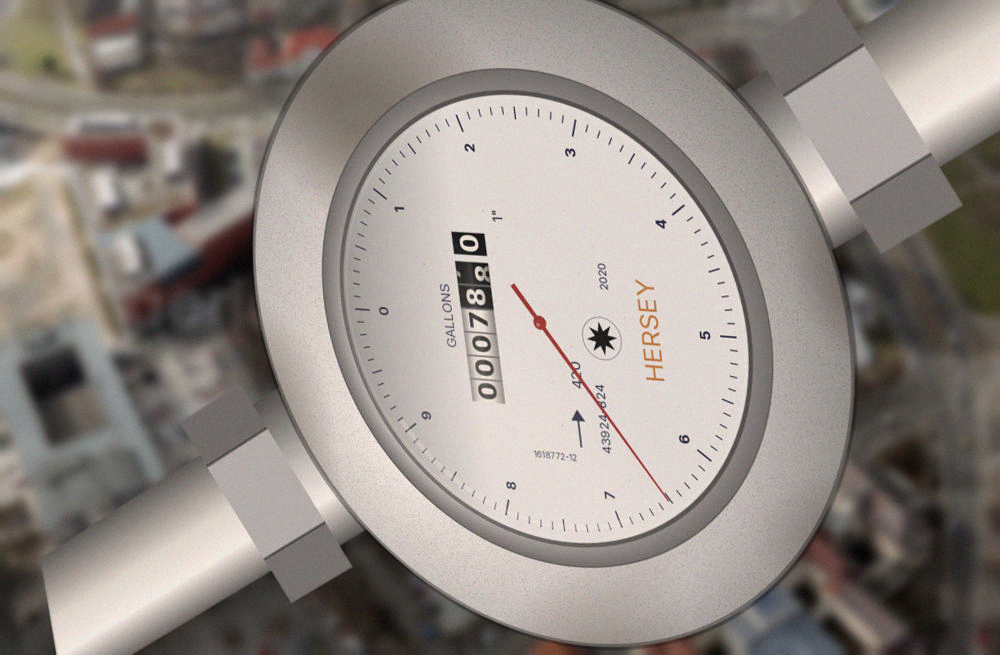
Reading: 7876.5 gal
